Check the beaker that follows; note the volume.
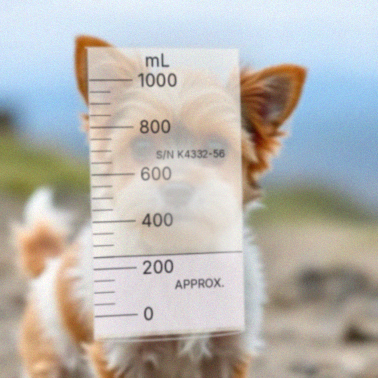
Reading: 250 mL
